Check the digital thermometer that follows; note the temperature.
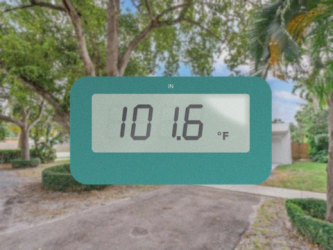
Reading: 101.6 °F
